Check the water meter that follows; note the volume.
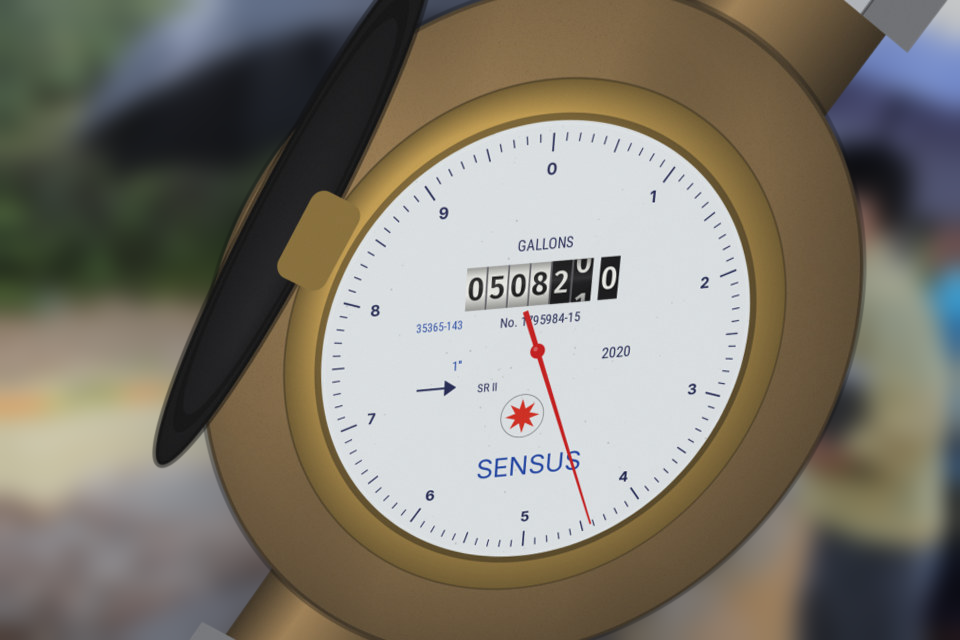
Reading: 508204.4 gal
